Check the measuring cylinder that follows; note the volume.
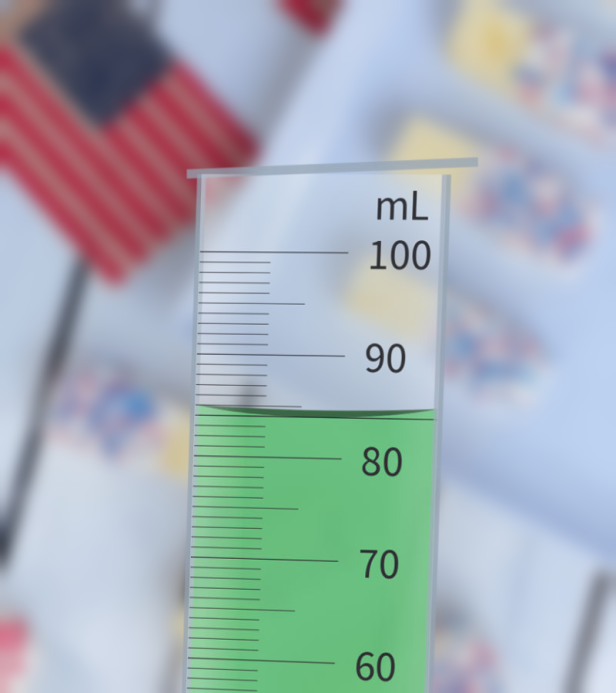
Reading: 84 mL
